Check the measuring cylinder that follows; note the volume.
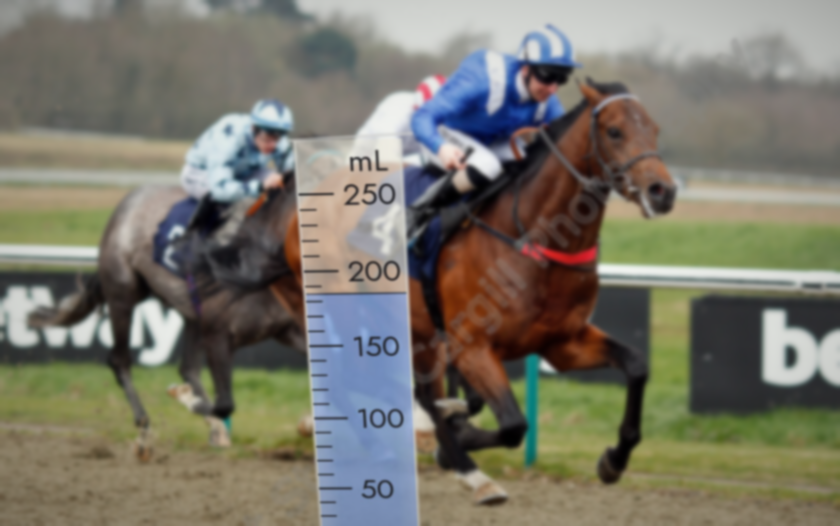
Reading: 185 mL
